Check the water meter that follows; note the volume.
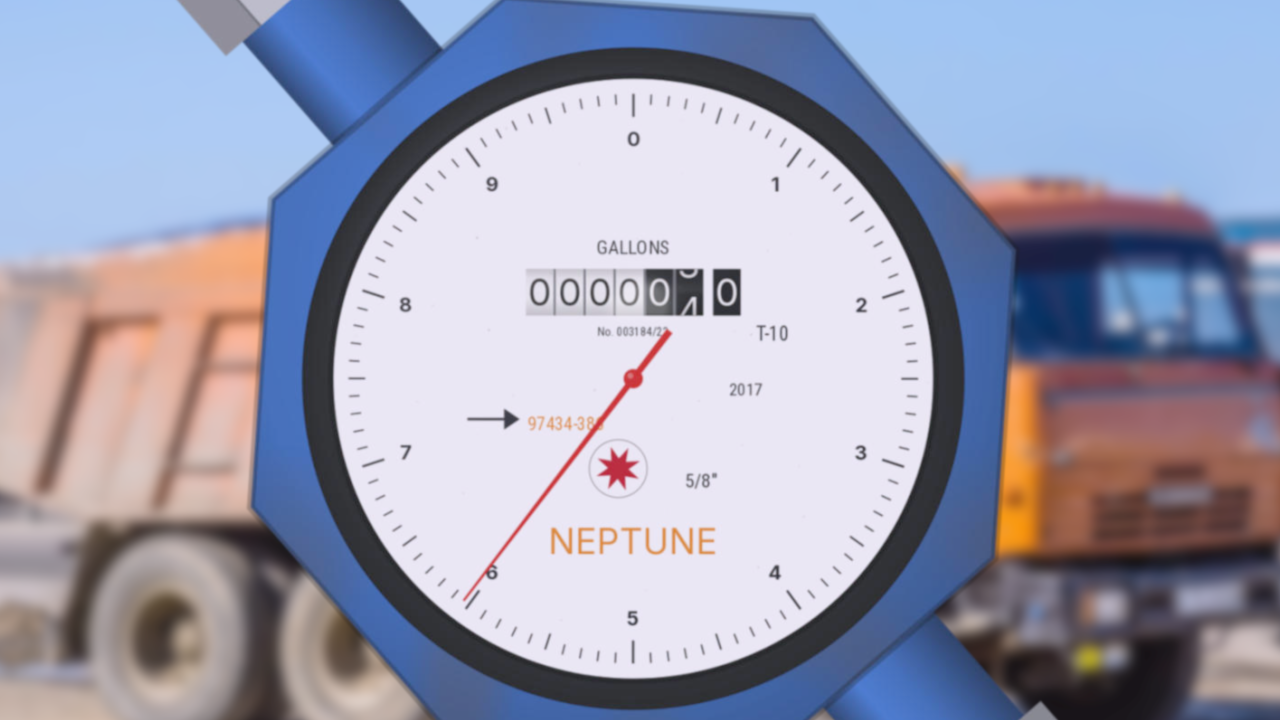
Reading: 36.0 gal
